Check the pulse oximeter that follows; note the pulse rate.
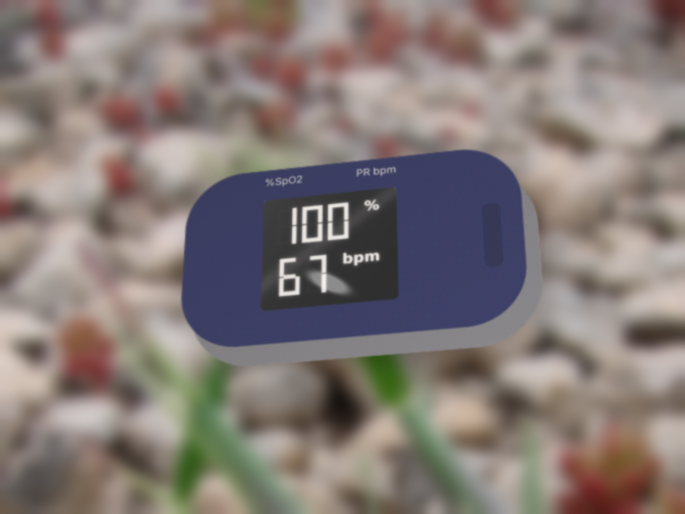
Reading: 67 bpm
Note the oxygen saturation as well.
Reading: 100 %
